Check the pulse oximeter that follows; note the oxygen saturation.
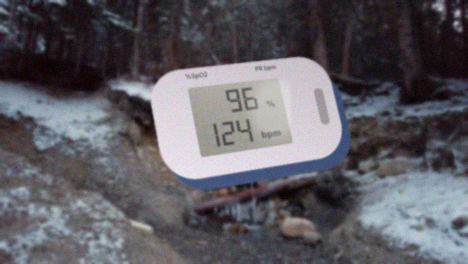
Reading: 96 %
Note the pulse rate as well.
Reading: 124 bpm
